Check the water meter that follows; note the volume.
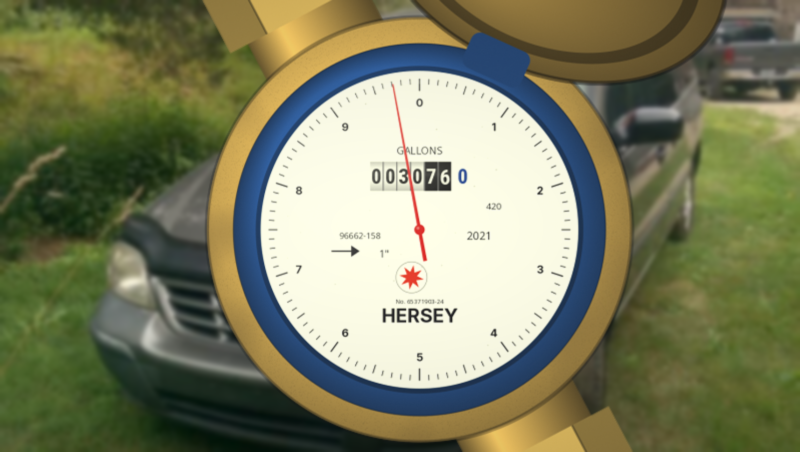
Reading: 30759.7 gal
